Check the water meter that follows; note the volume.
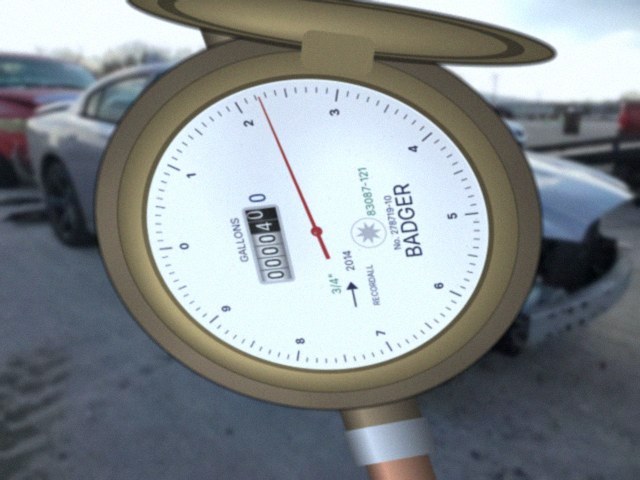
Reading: 402.2 gal
